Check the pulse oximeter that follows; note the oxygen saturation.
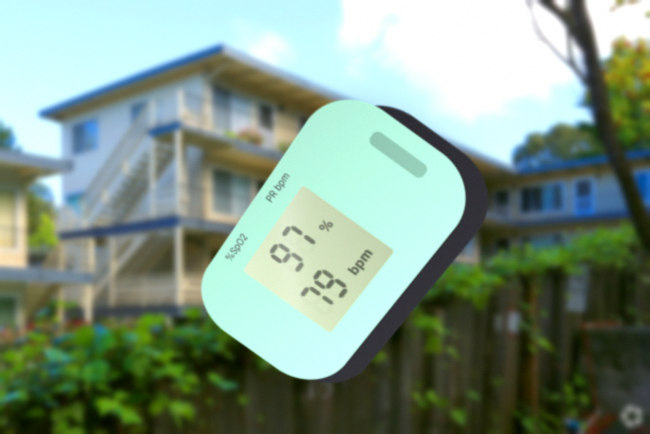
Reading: 97 %
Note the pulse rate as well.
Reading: 79 bpm
